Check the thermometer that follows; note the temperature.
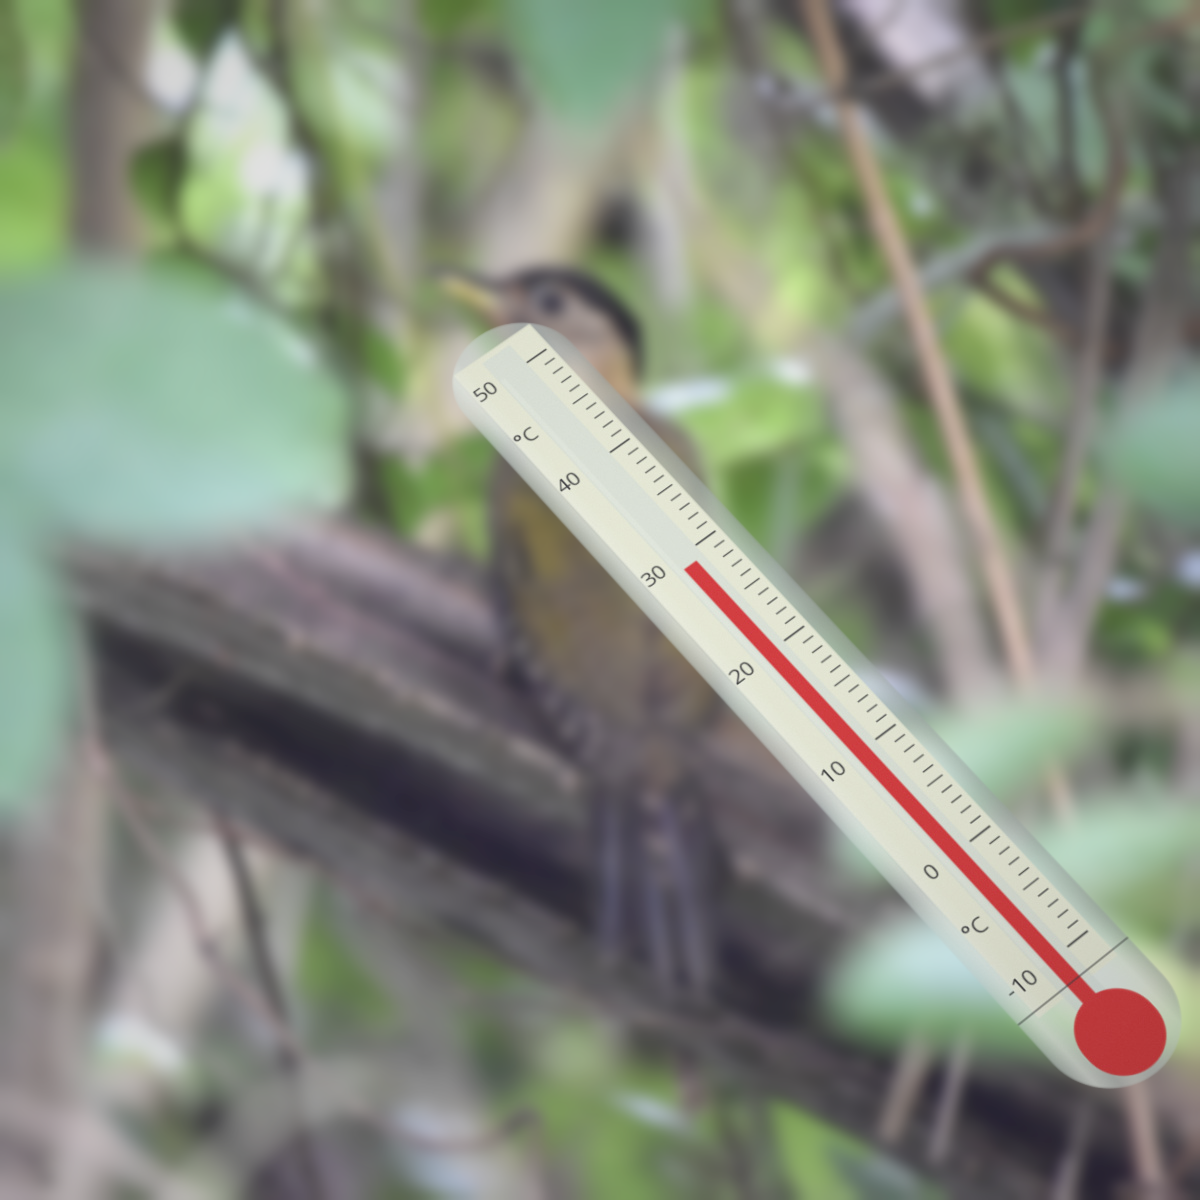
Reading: 29 °C
